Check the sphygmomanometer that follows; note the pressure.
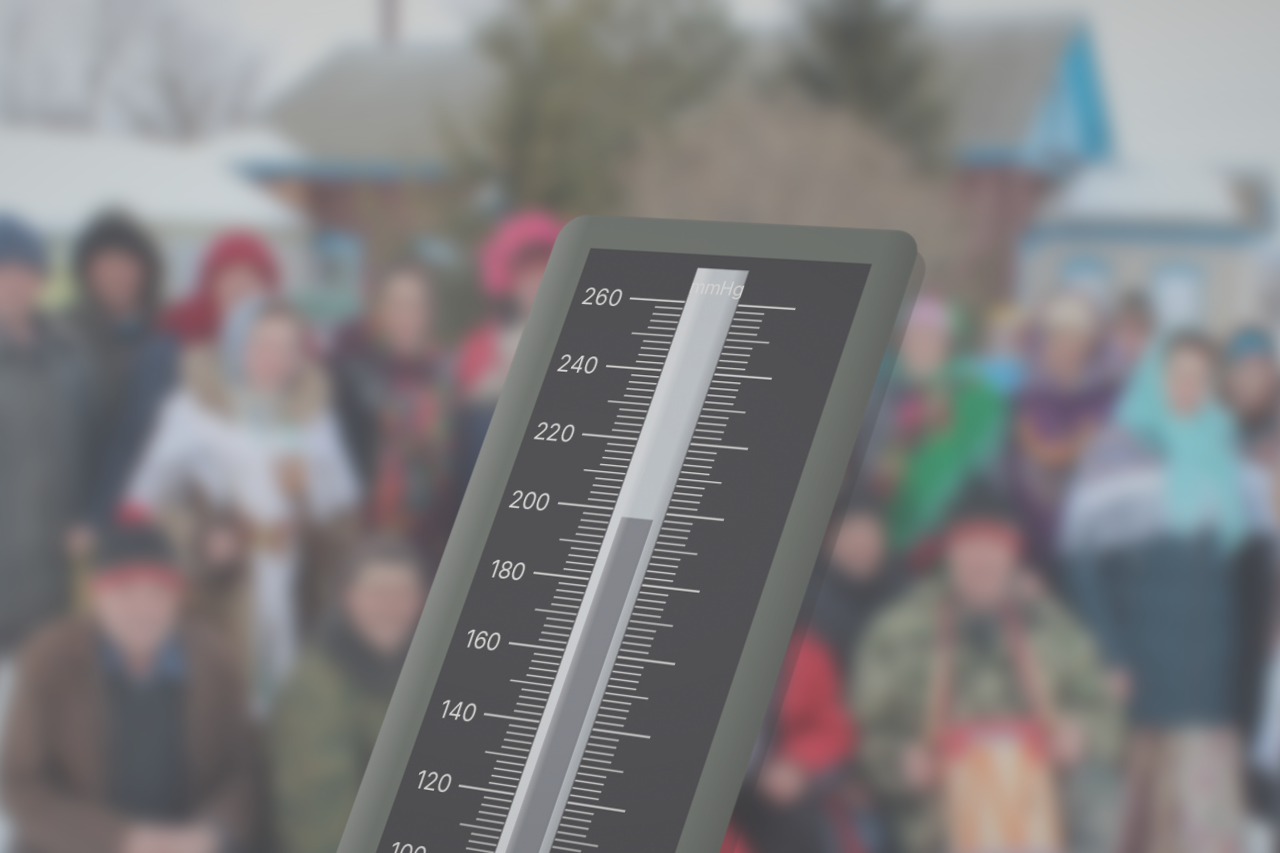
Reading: 198 mmHg
